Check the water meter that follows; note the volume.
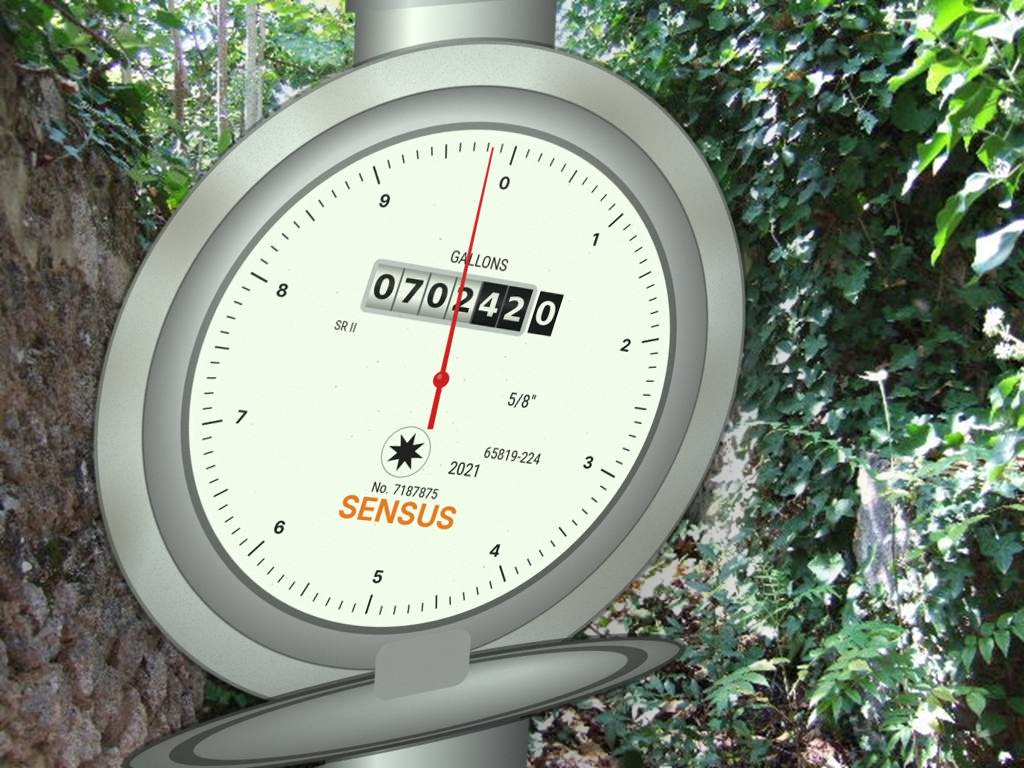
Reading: 702419.8 gal
